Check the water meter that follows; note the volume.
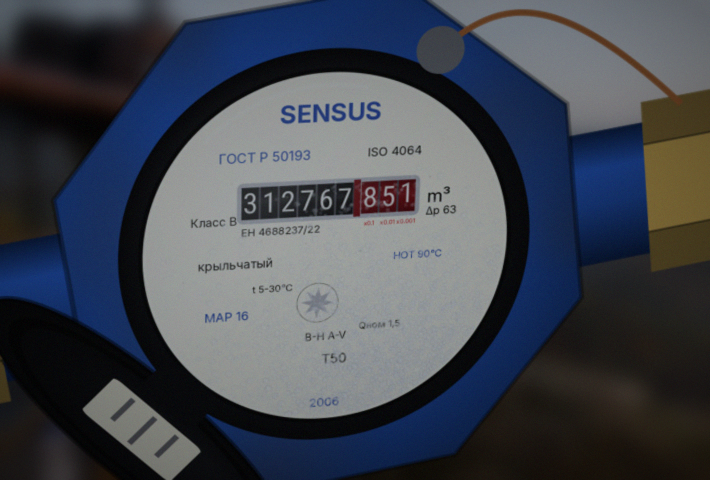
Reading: 312767.851 m³
